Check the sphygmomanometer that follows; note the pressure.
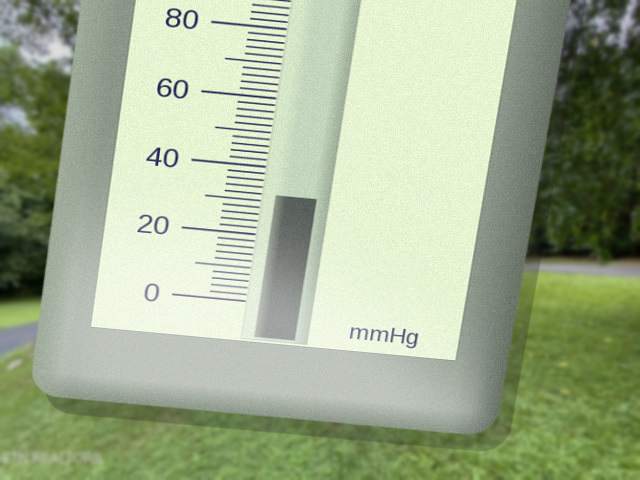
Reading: 32 mmHg
